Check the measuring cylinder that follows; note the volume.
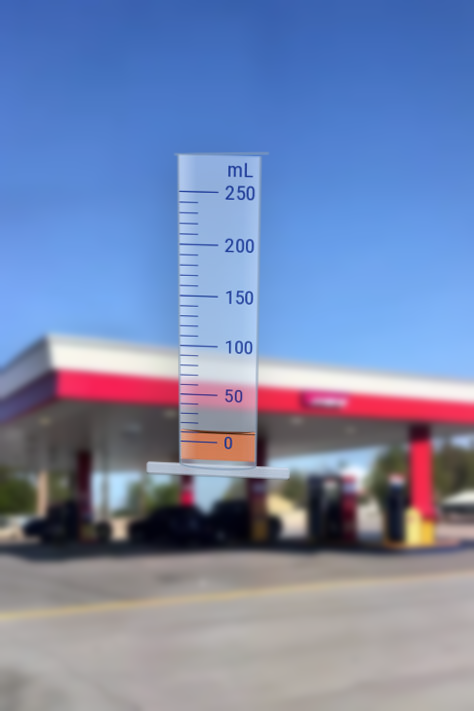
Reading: 10 mL
